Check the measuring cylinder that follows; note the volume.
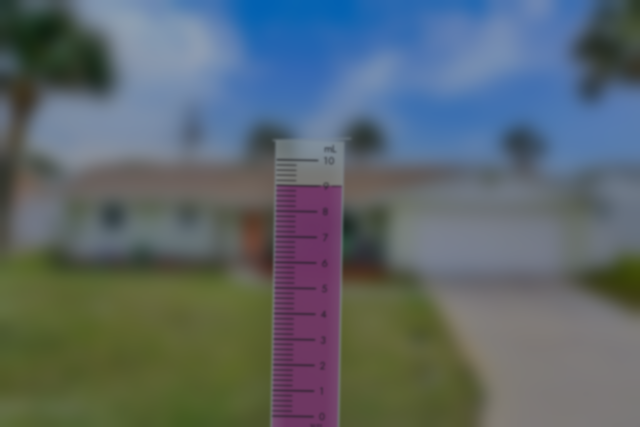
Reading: 9 mL
